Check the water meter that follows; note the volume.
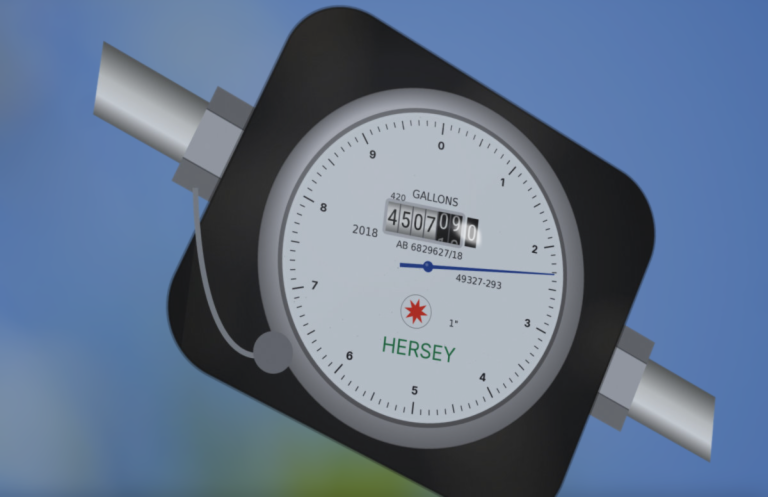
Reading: 4507092.3 gal
